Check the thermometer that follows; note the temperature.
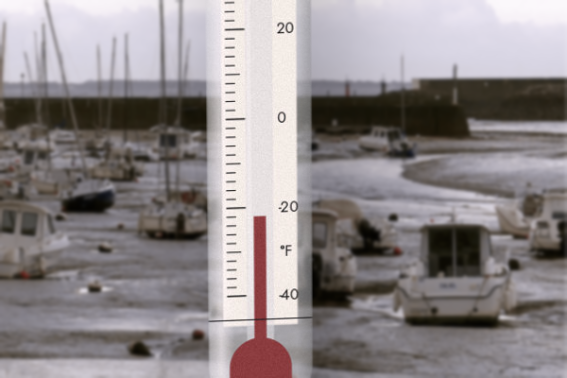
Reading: -22 °F
